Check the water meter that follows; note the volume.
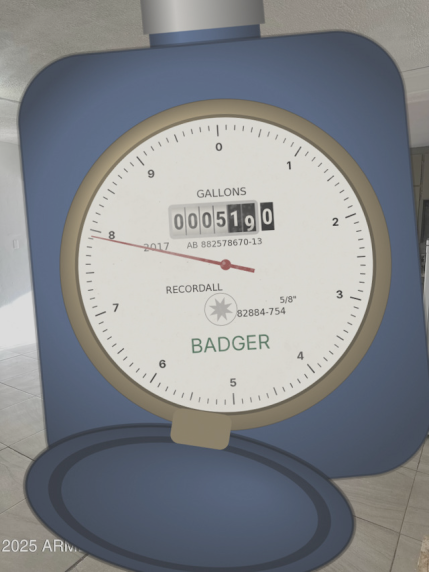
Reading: 5187.9 gal
